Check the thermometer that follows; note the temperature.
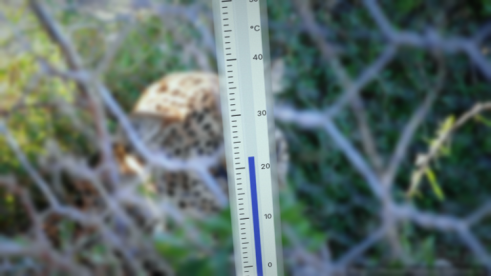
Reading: 22 °C
